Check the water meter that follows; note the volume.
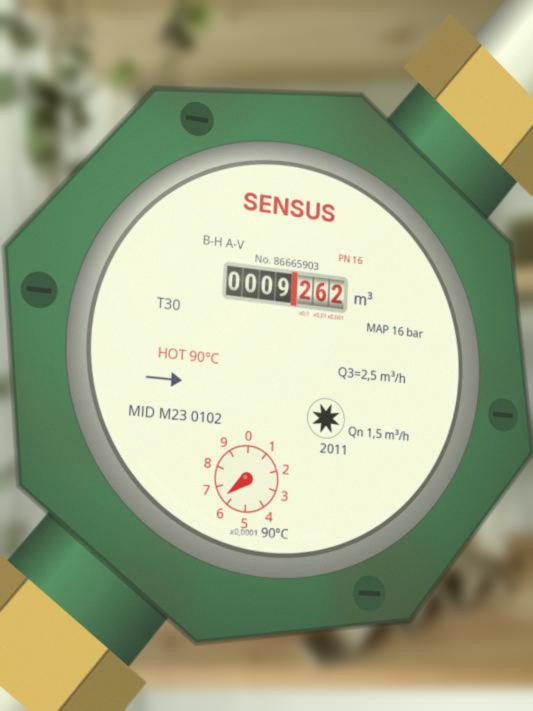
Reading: 9.2626 m³
